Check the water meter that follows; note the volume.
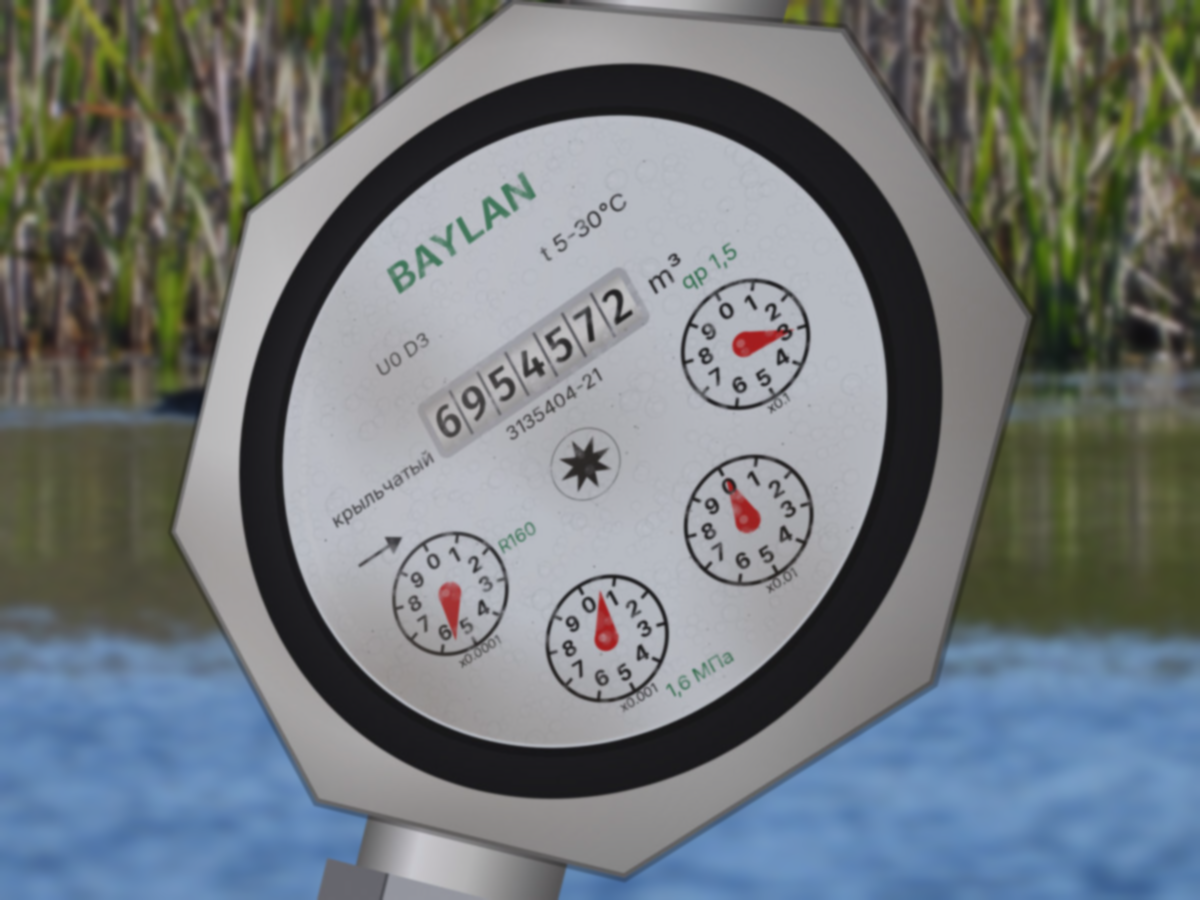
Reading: 6954572.3005 m³
